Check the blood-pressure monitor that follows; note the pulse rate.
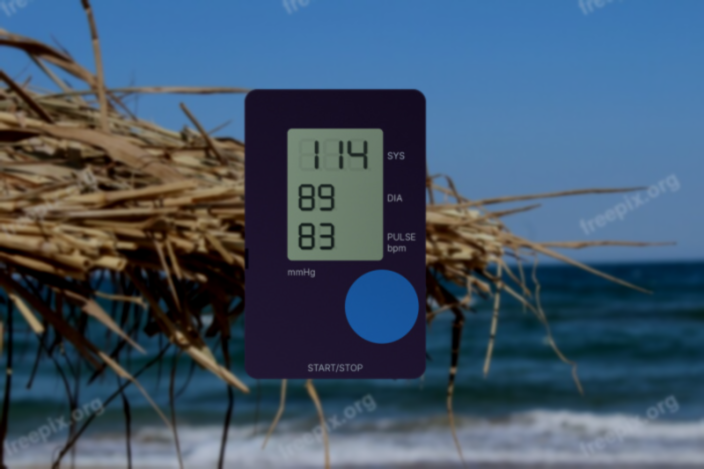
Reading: 83 bpm
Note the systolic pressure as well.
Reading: 114 mmHg
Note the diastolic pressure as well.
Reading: 89 mmHg
